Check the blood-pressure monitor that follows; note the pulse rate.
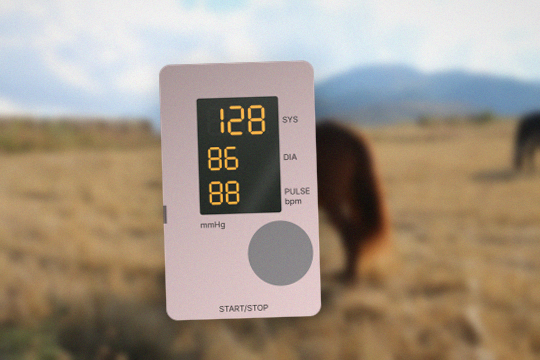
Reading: 88 bpm
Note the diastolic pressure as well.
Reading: 86 mmHg
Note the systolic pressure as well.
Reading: 128 mmHg
